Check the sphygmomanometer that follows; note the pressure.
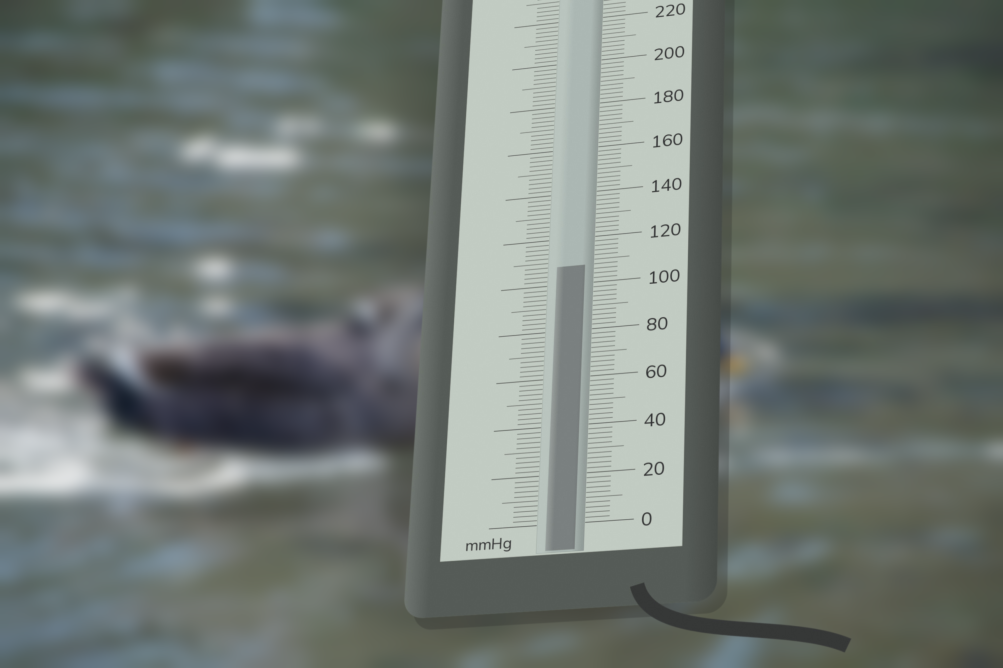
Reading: 108 mmHg
